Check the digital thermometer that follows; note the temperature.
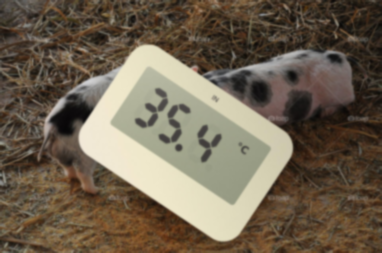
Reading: 35.4 °C
